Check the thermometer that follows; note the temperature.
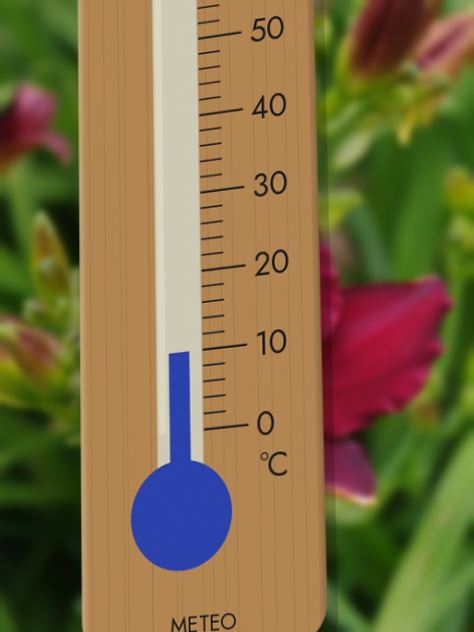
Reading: 10 °C
